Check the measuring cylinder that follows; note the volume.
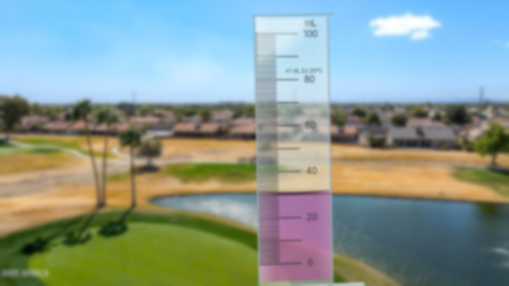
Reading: 30 mL
